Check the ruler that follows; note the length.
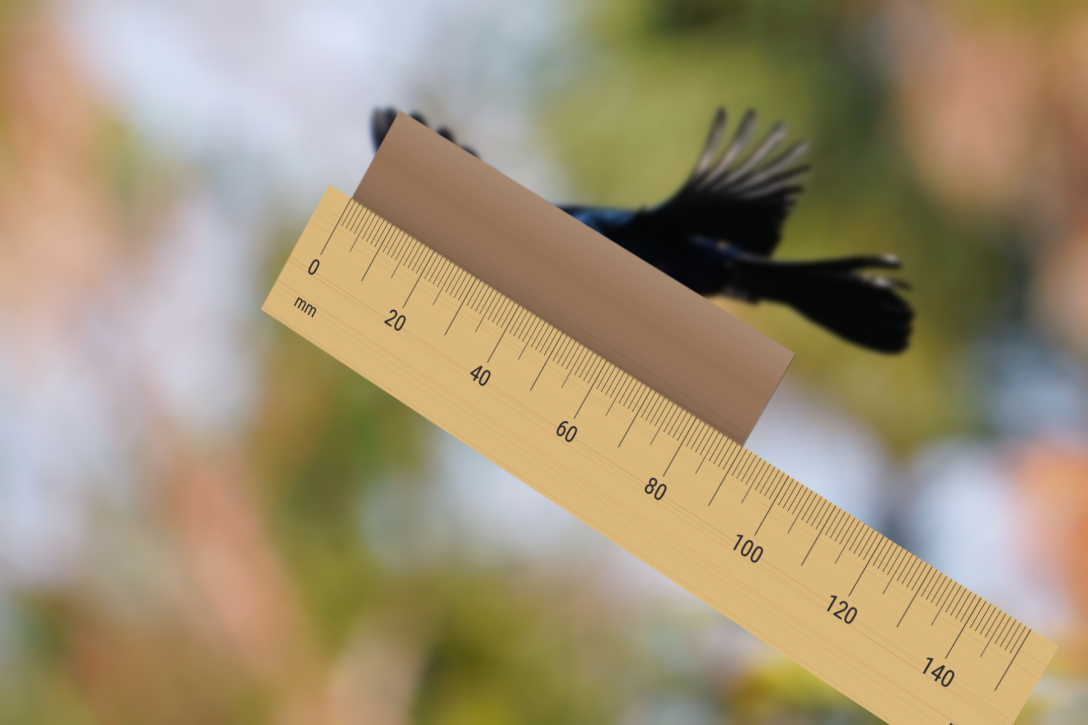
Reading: 90 mm
